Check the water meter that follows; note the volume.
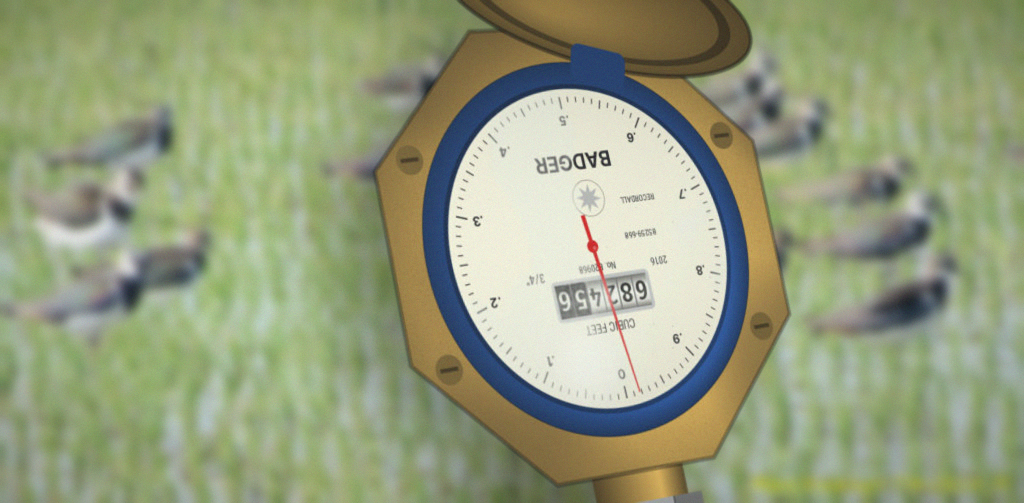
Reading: 682455.98 ft³
